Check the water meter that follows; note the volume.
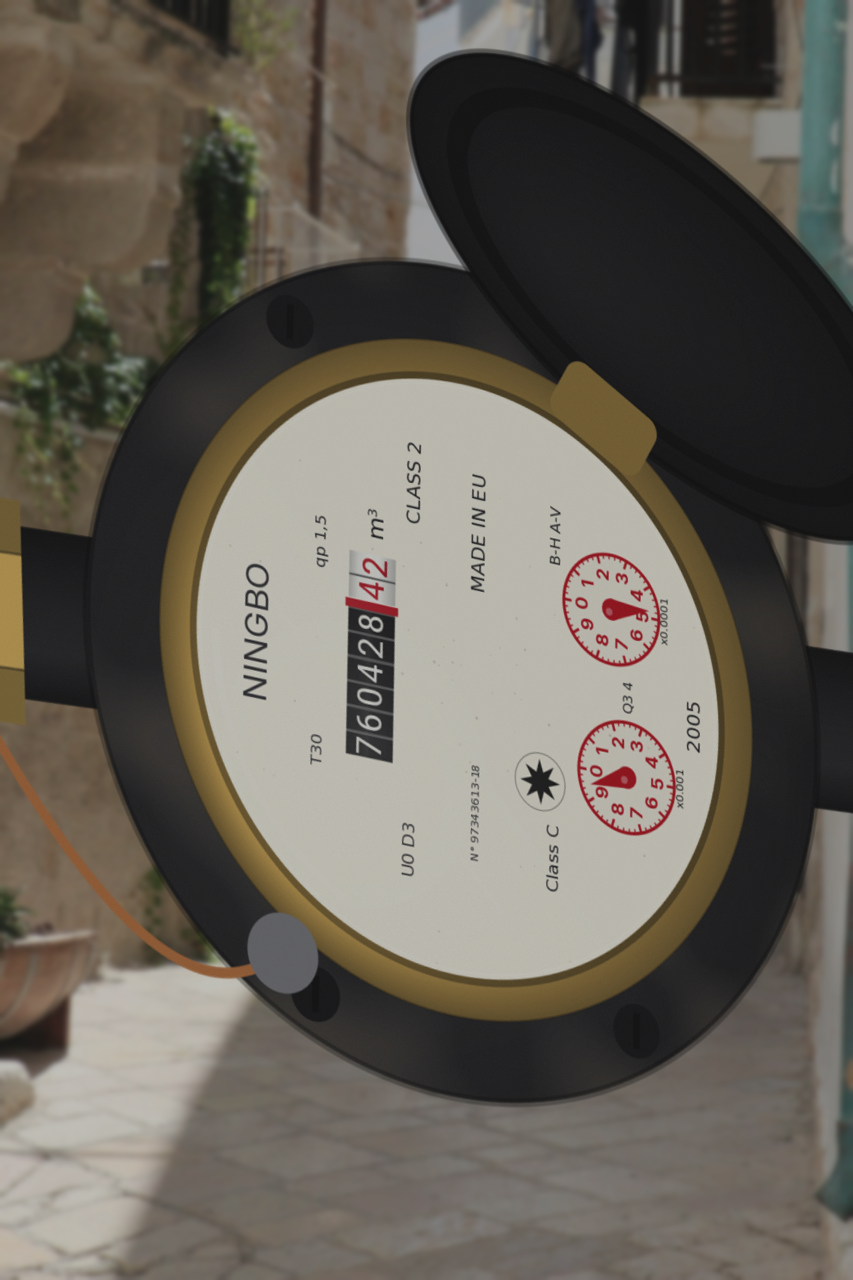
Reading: 760428.4194 m³
